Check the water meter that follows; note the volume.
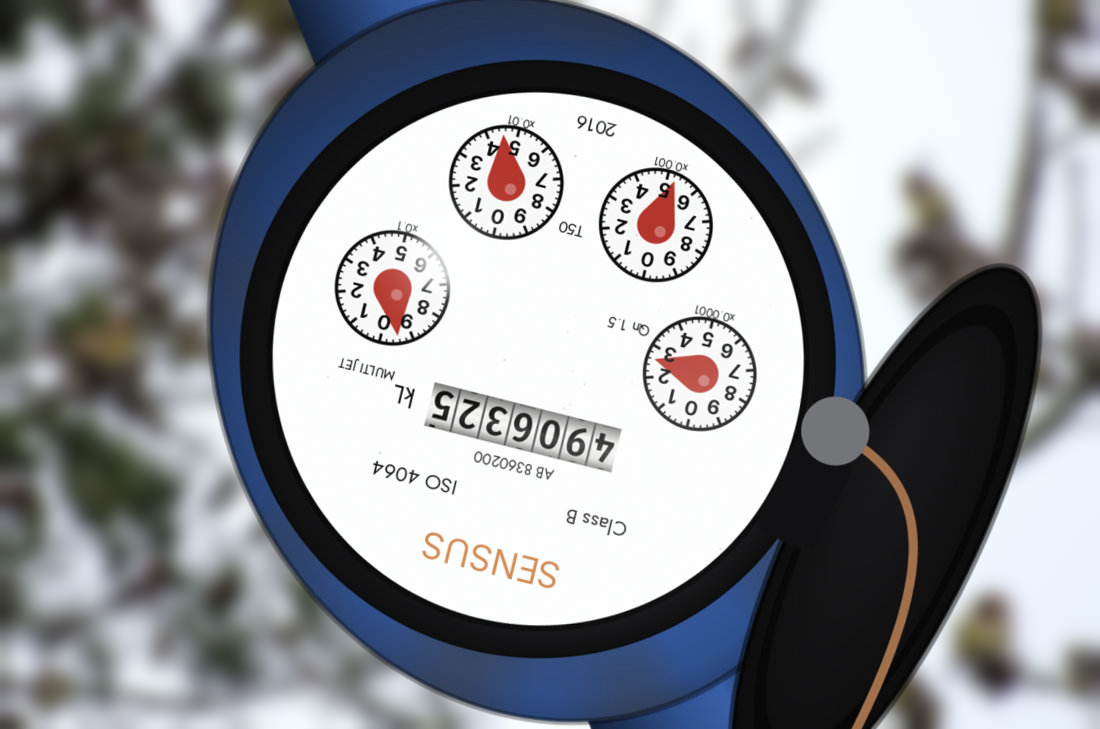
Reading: 4906324.9452 kL
